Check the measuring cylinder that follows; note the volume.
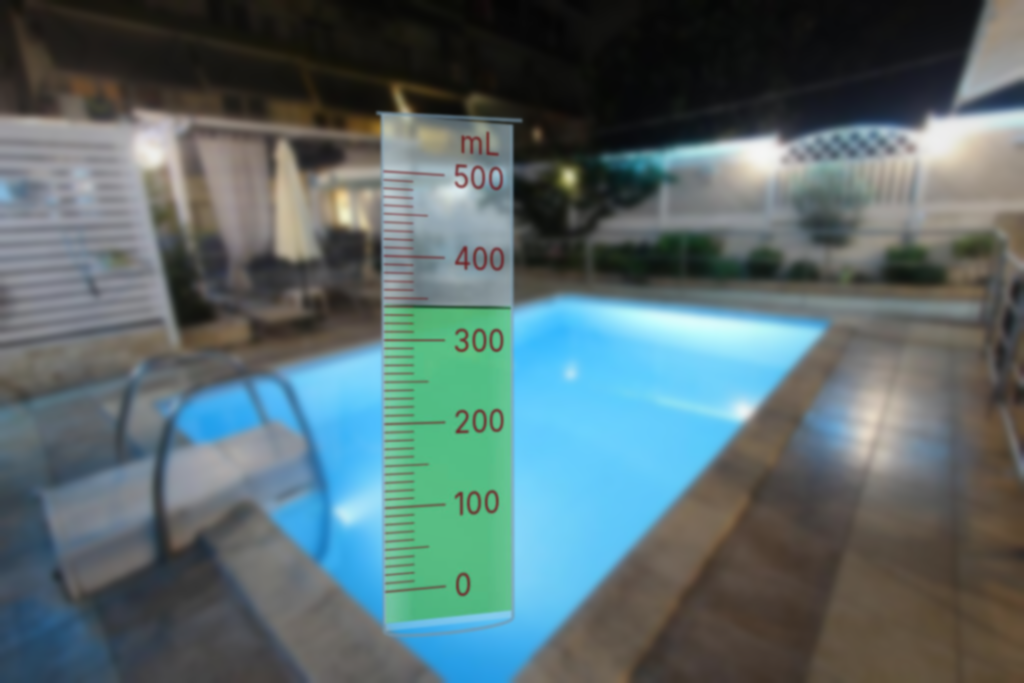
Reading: 340 mL
